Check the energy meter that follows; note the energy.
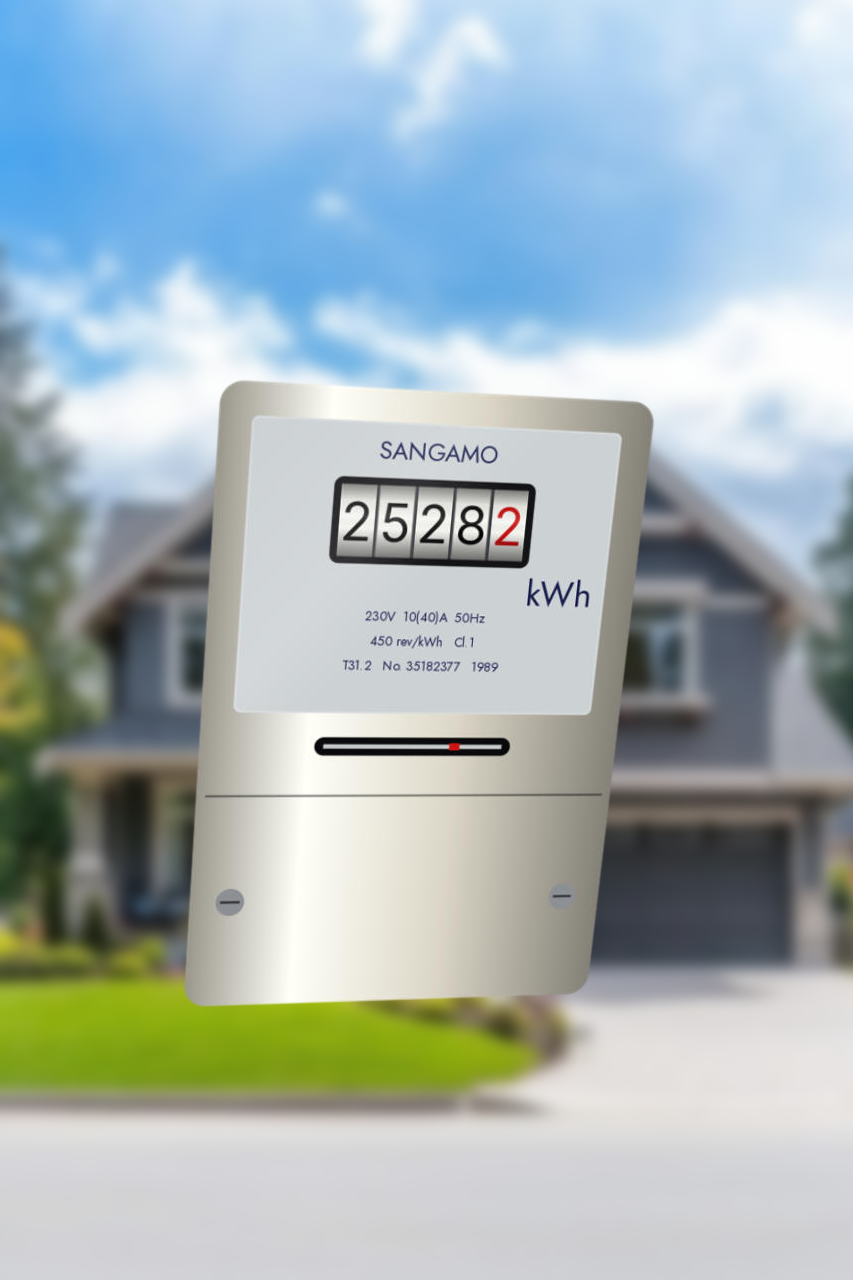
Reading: 2528.2 kWh
